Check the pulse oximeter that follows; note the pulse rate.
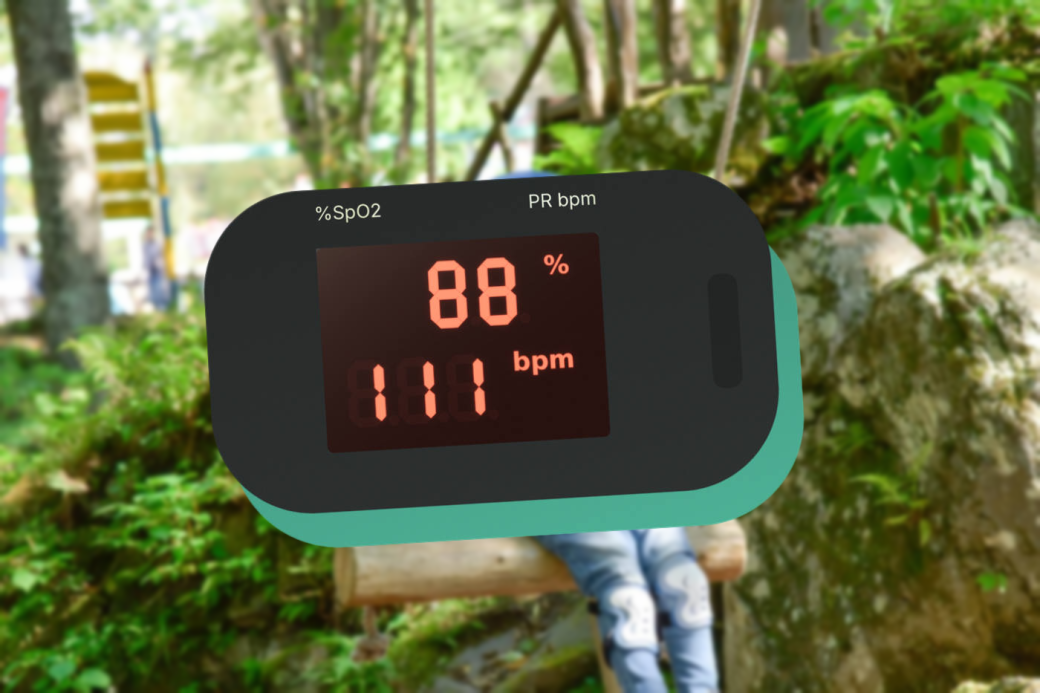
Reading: 111 bpm
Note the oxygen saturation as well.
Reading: 88 %
